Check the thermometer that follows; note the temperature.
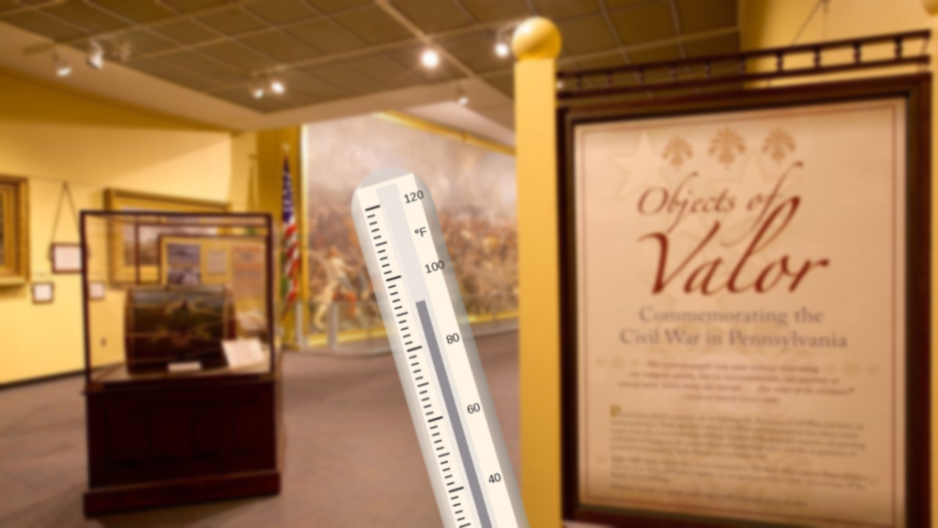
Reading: 92 °F
